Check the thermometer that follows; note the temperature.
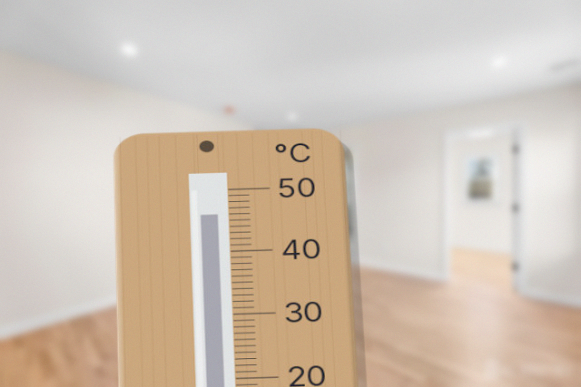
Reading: 46 °C
